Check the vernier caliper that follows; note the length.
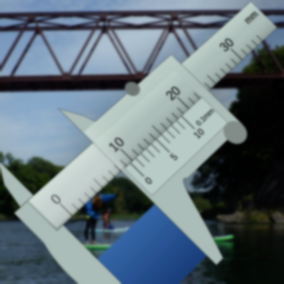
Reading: 9.6 mm
